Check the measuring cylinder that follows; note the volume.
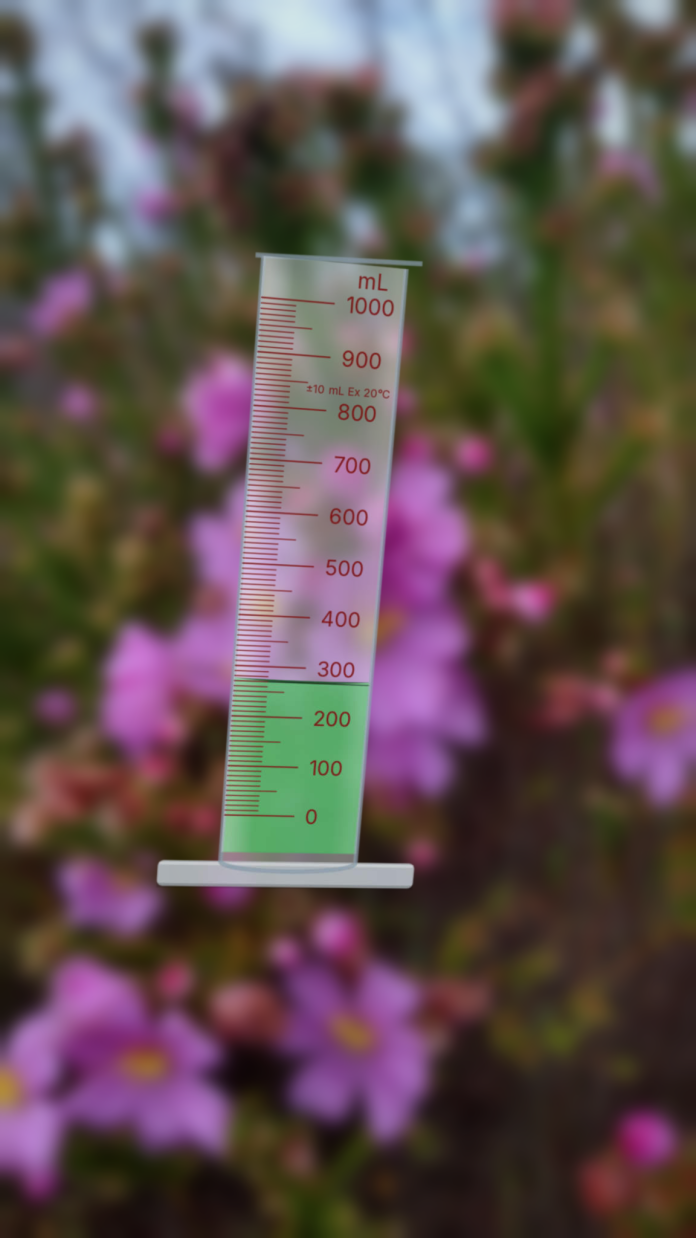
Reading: 270 mL
